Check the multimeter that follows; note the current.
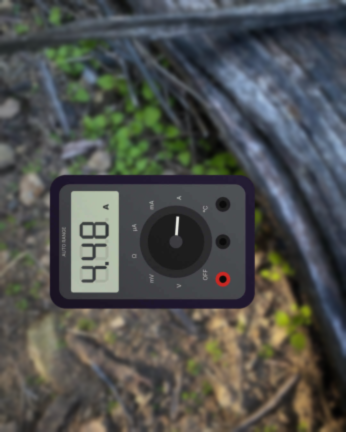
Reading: 4.48 A
